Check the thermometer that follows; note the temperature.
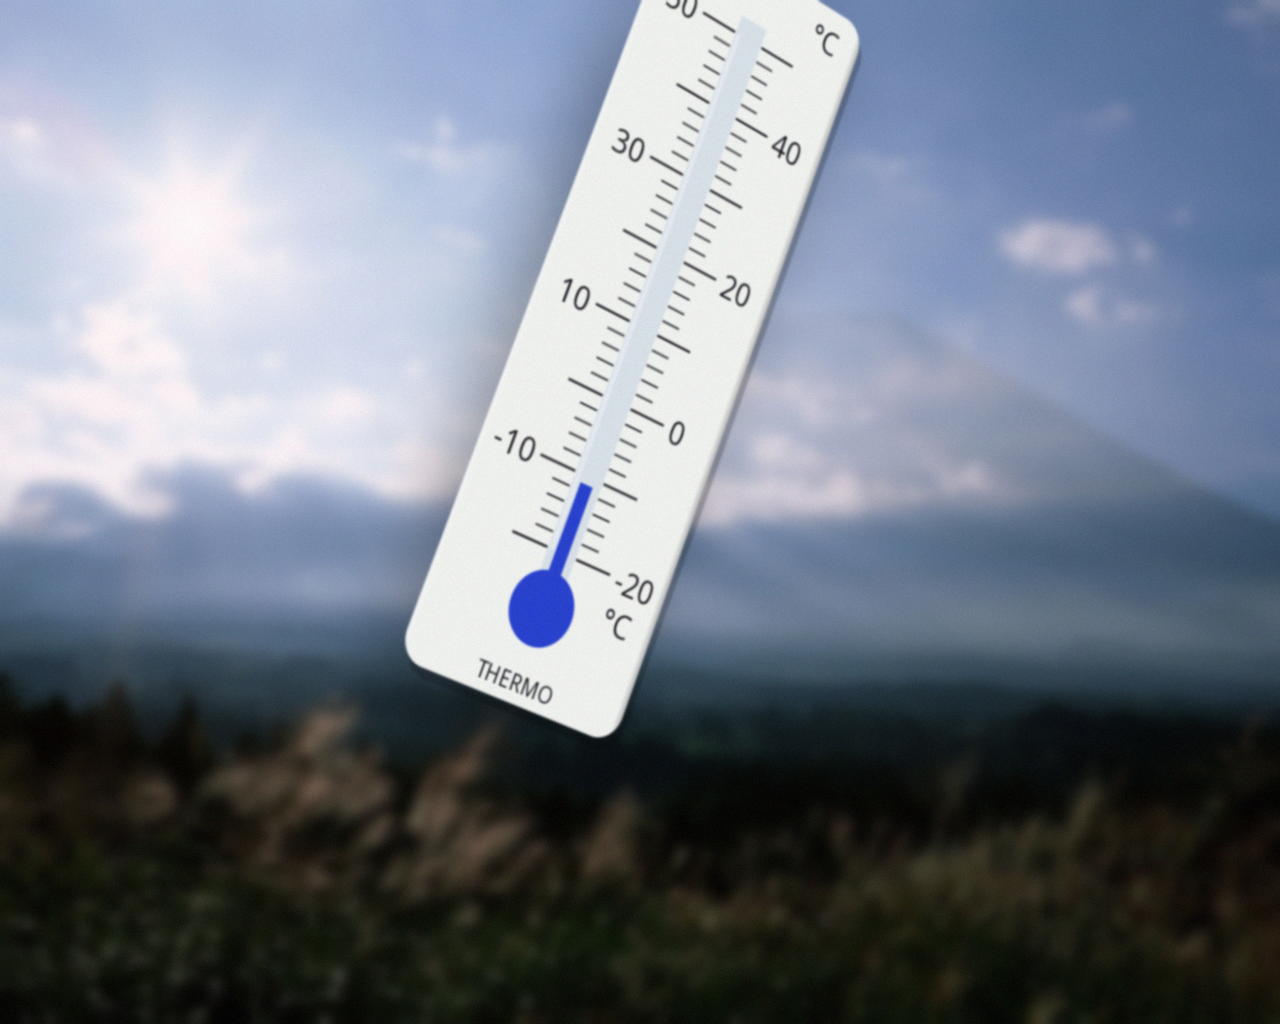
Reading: -11 °C
